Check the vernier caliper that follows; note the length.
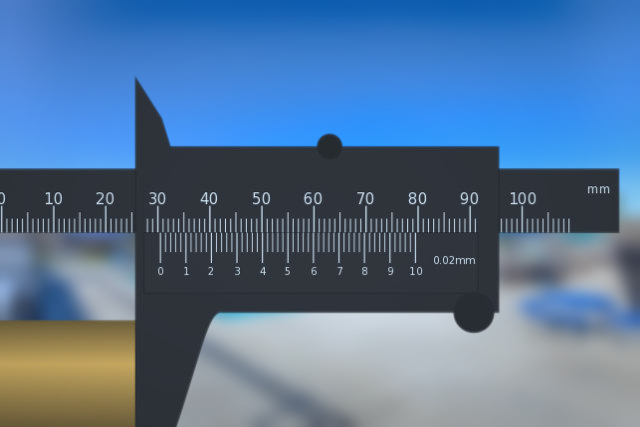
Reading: 30.5 mm
